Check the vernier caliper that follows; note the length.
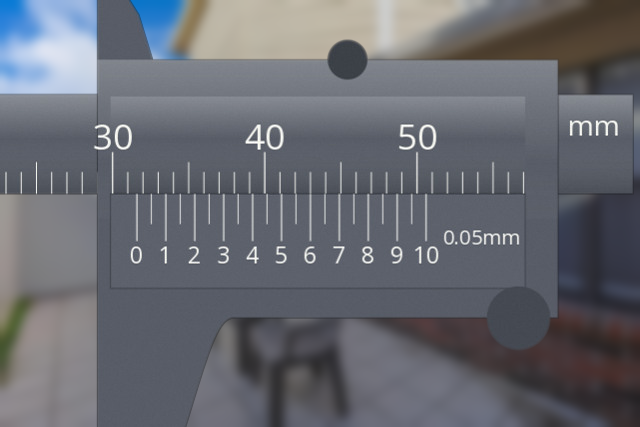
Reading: 31.6 mm
